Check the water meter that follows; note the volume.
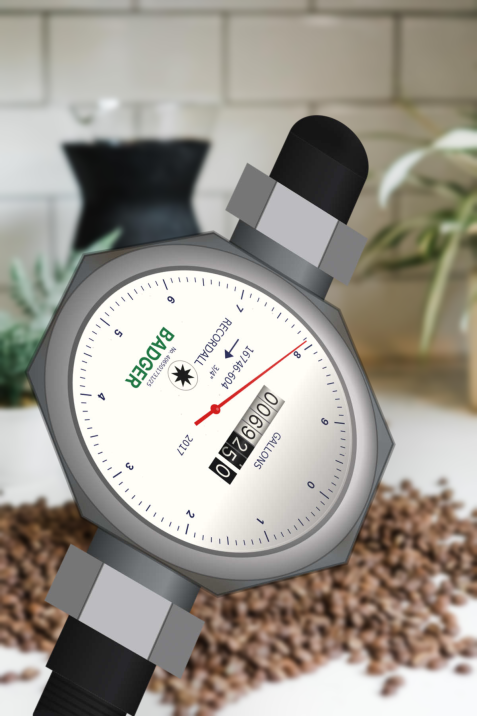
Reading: 69247.9 gal
